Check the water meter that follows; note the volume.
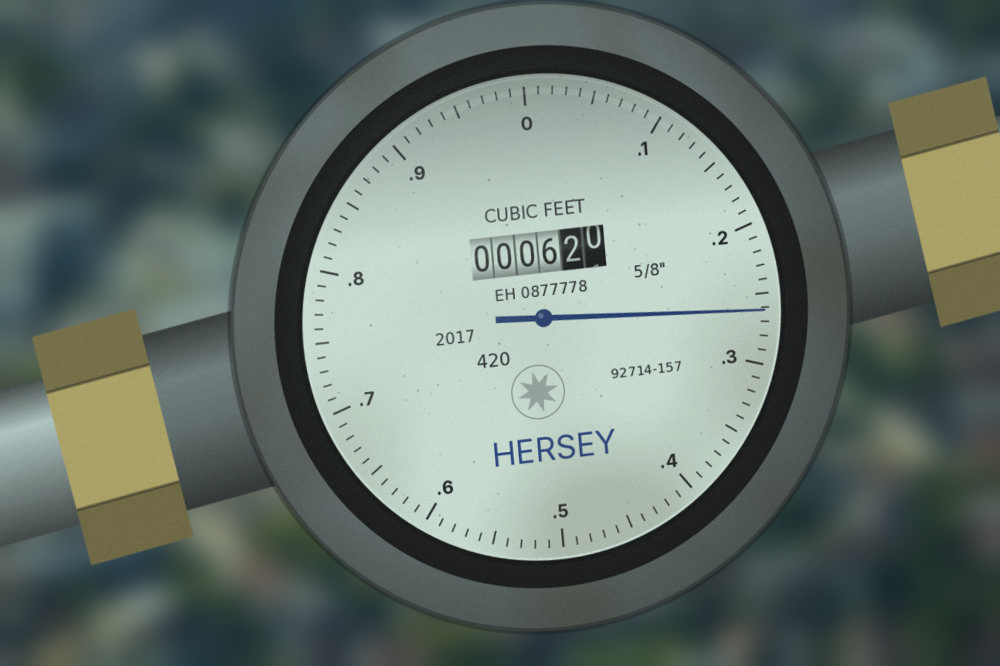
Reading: 620.26 ft³
